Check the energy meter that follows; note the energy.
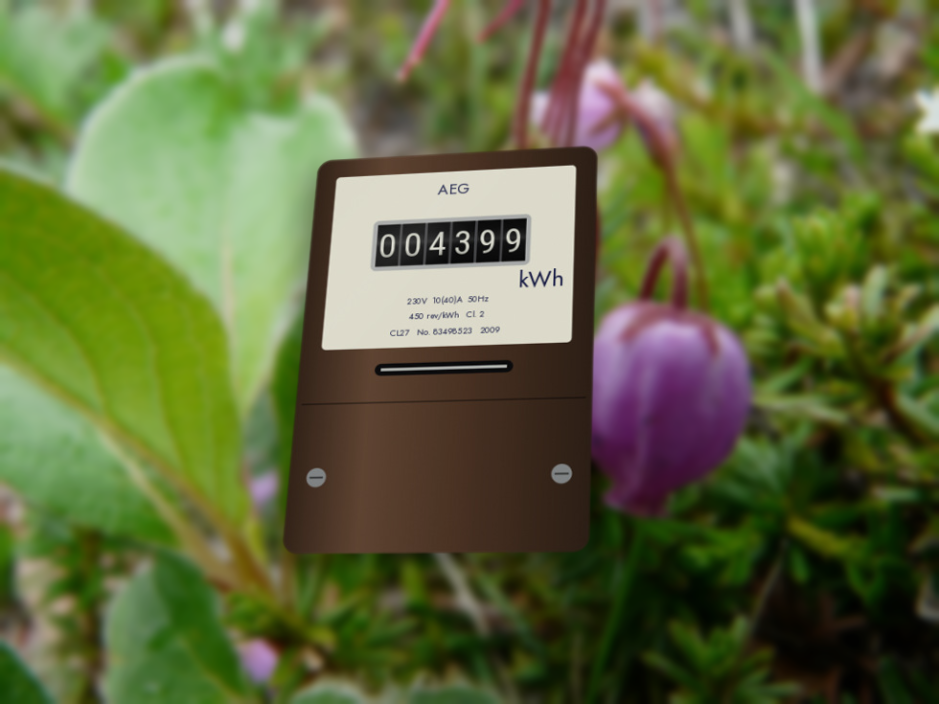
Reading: 4399 kWh
